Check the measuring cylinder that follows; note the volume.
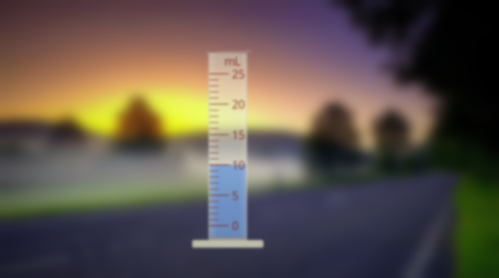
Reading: 10 mL
